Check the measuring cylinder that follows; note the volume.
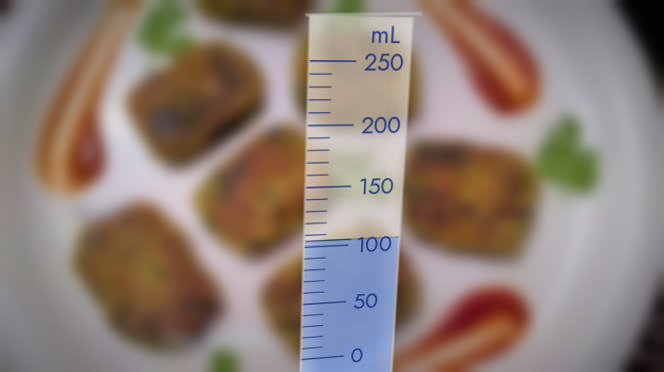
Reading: 105 mL
